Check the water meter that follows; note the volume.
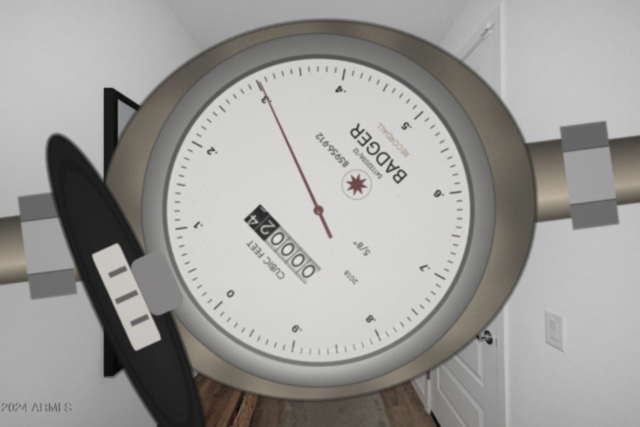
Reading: 24.30 ft³
